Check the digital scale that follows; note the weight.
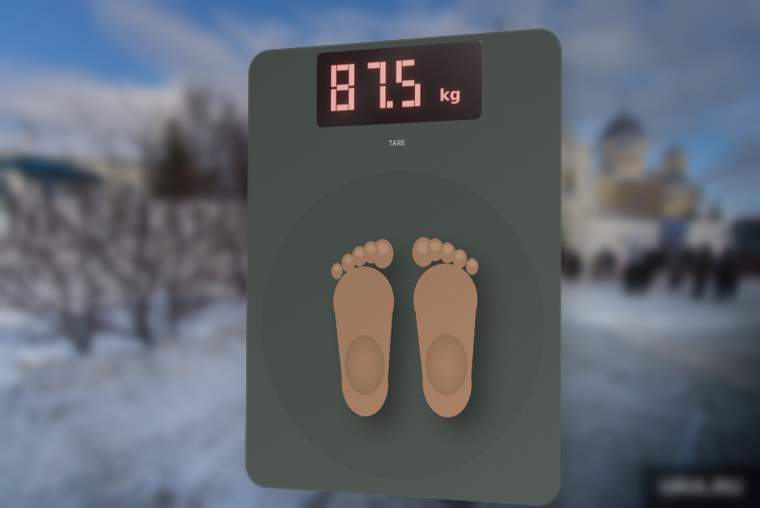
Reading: 87.5 kg
